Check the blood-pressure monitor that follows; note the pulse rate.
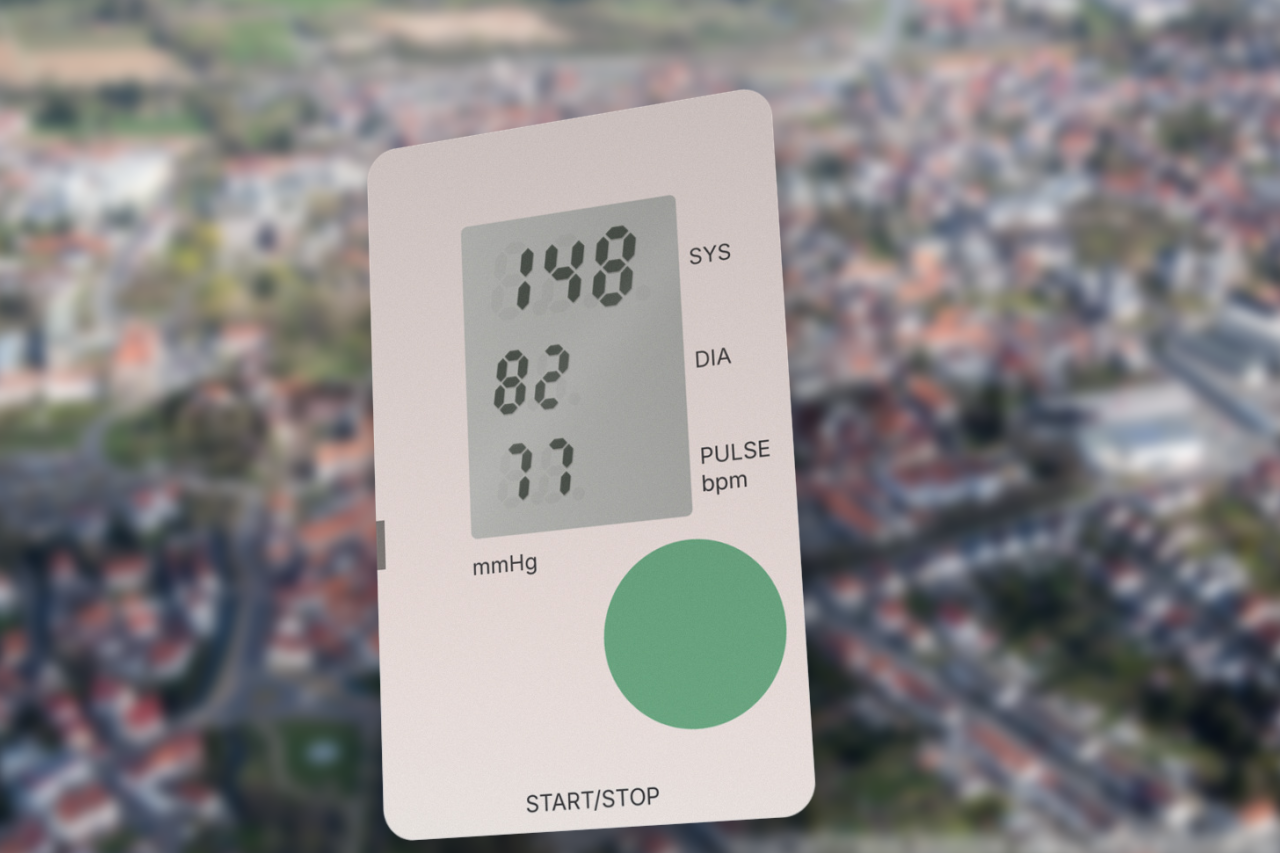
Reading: 77 bpm
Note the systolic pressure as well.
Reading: 148 mmHg
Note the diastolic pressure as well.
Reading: 82 mmHg
